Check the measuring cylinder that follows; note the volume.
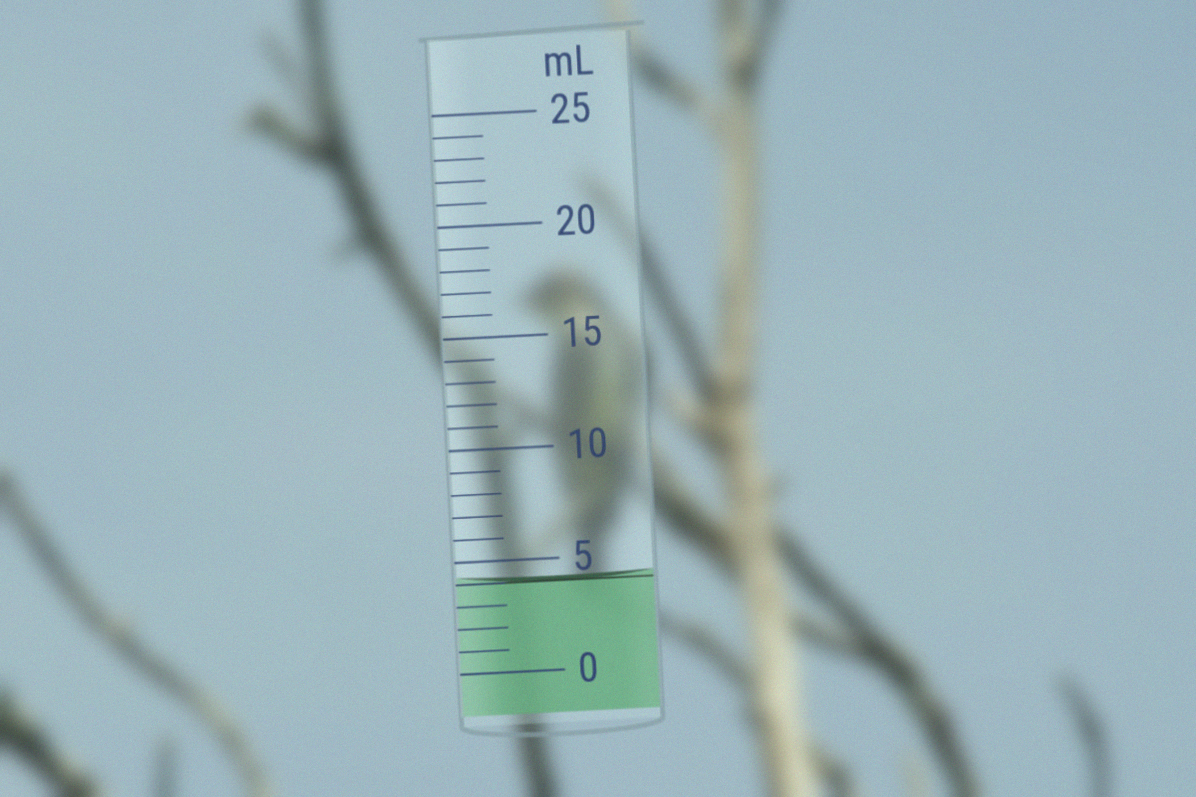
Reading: 4 mL
